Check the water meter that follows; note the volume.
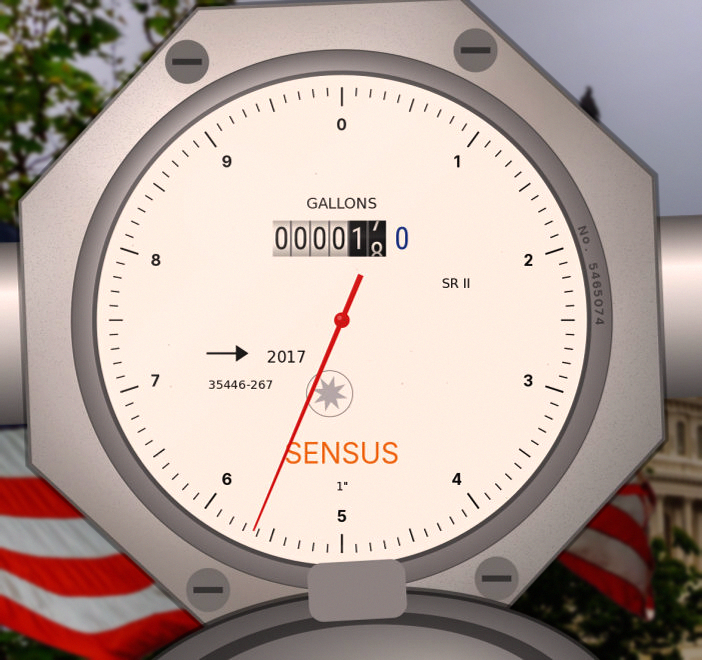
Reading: 175.6 gal
